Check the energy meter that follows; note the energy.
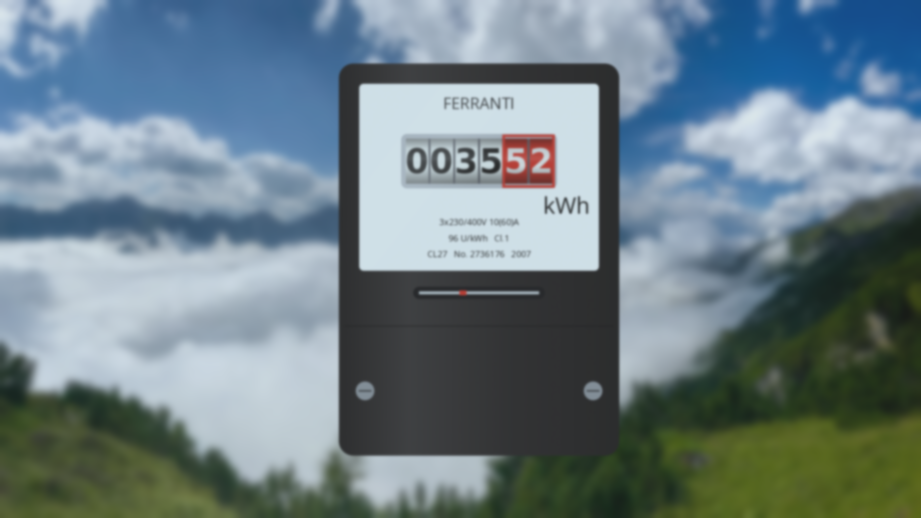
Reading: 35.52 kWh
